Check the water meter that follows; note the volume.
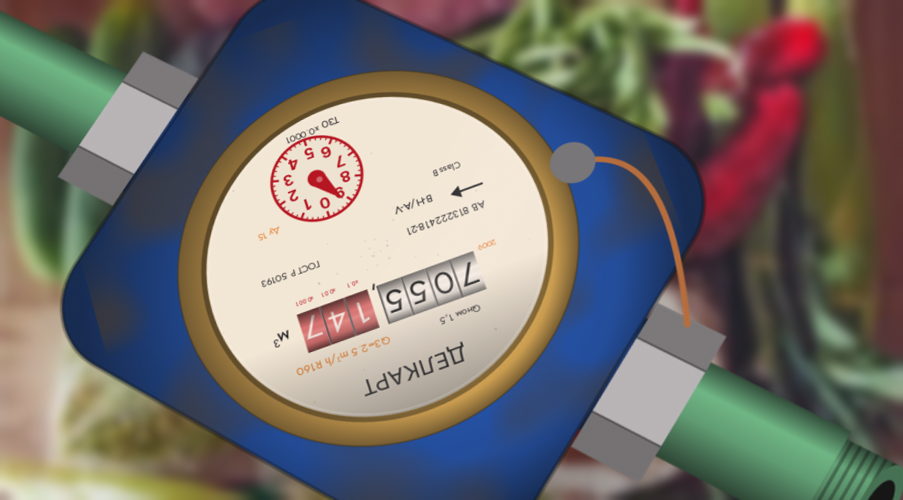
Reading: 7055.1469 m³
